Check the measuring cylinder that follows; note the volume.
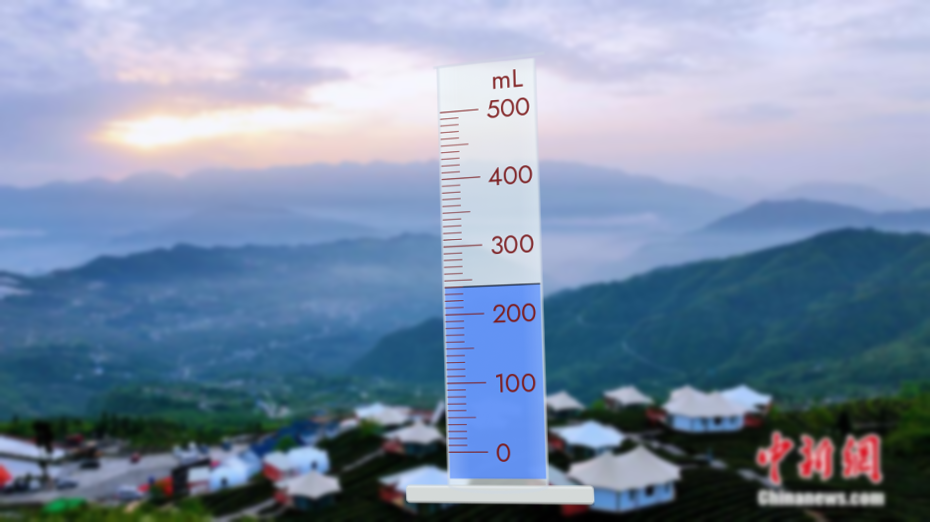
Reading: 240 mL
